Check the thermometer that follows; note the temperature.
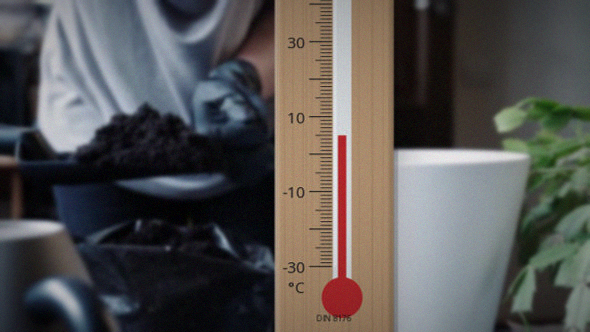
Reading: 5 °C
